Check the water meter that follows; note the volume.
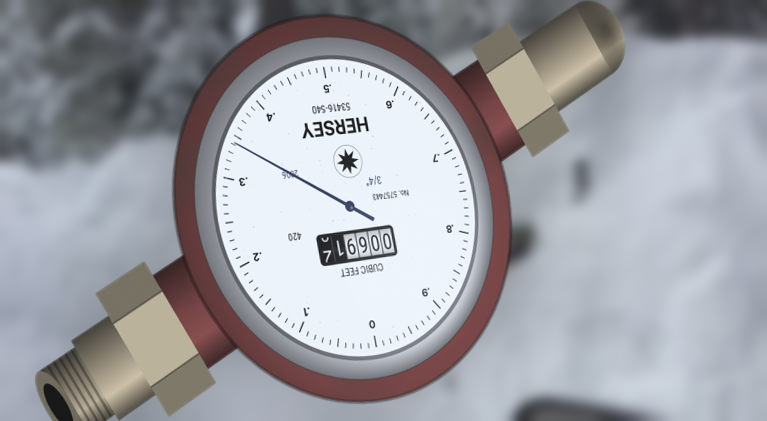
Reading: 6912.34 ft³
